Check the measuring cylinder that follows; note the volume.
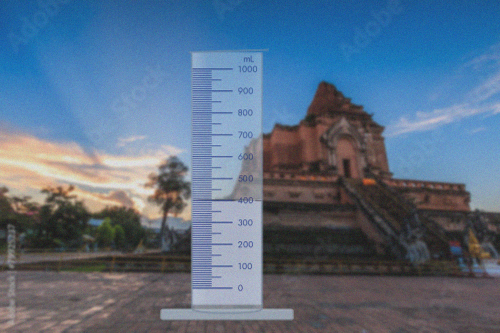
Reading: 400 mL
